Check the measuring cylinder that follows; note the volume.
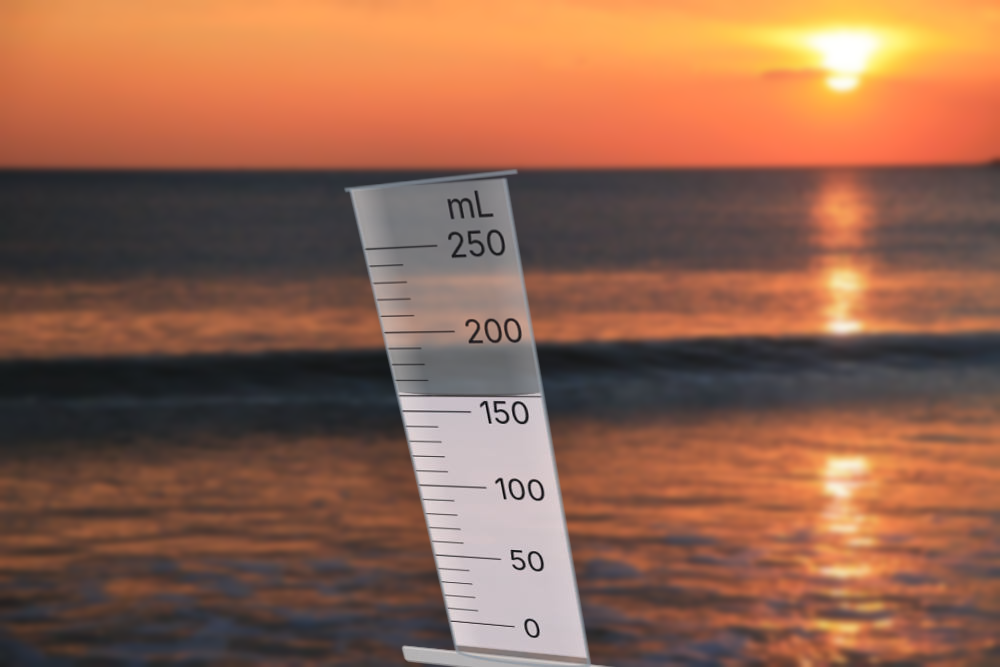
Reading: 160 mL
